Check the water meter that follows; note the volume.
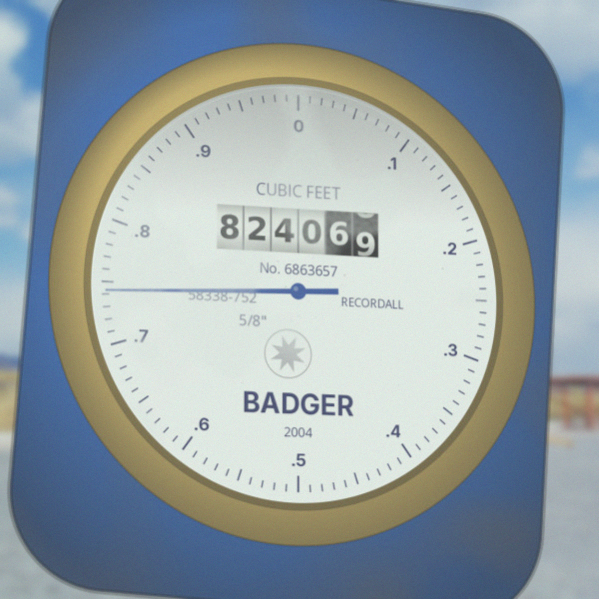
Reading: 824068.74 ft³
